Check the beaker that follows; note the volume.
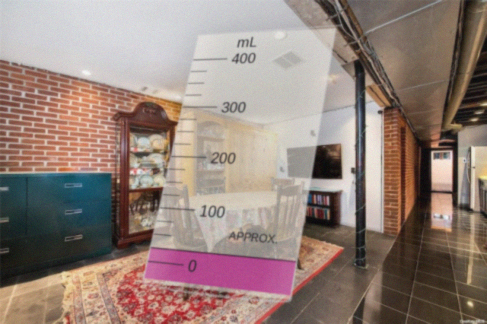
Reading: 25 mL
